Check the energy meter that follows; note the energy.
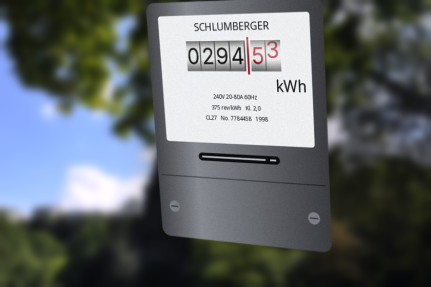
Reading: 294.53 kWh
